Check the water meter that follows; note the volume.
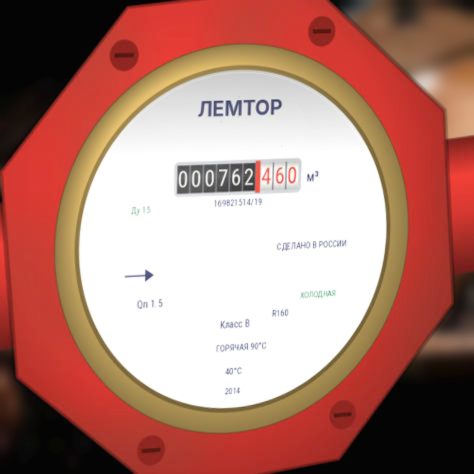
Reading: 762.460 m³
